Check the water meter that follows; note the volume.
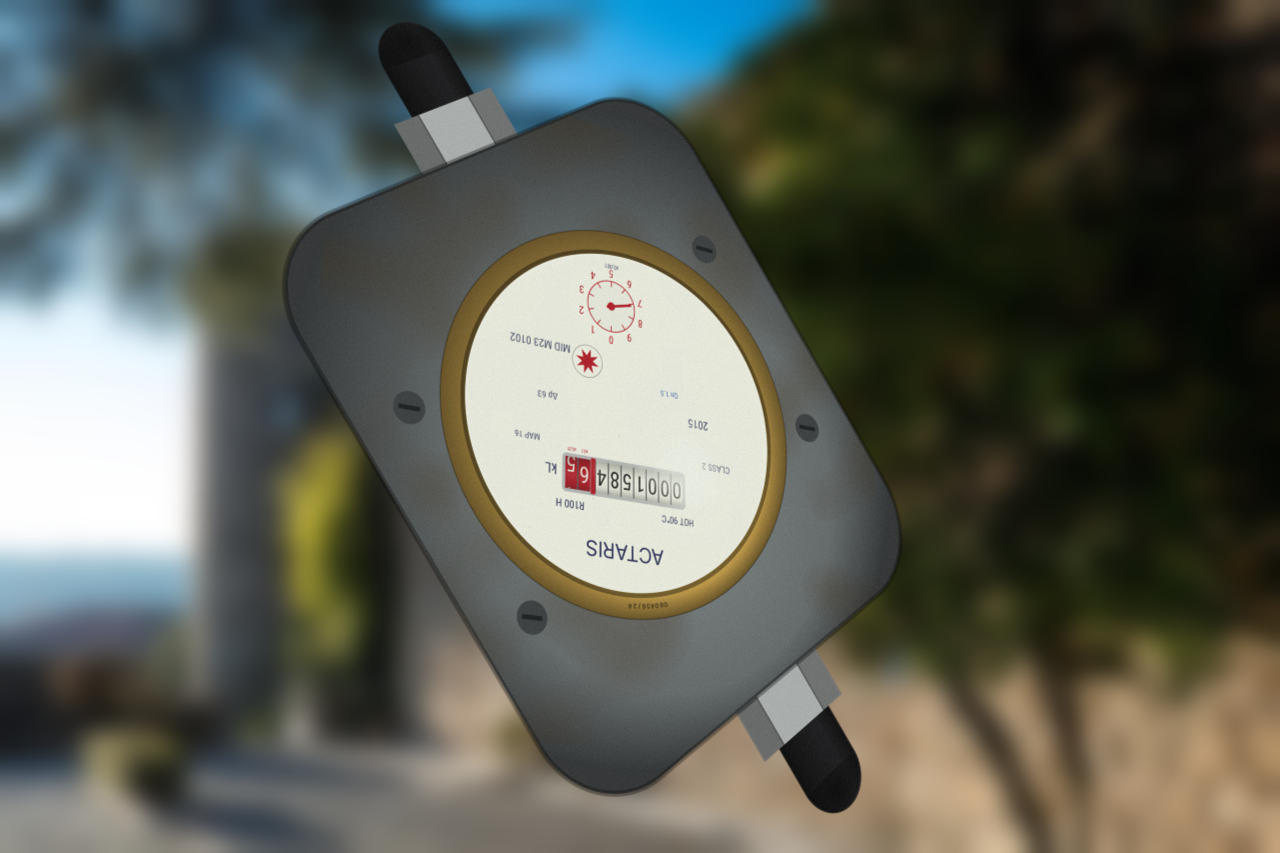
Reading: 1584.647 kL
